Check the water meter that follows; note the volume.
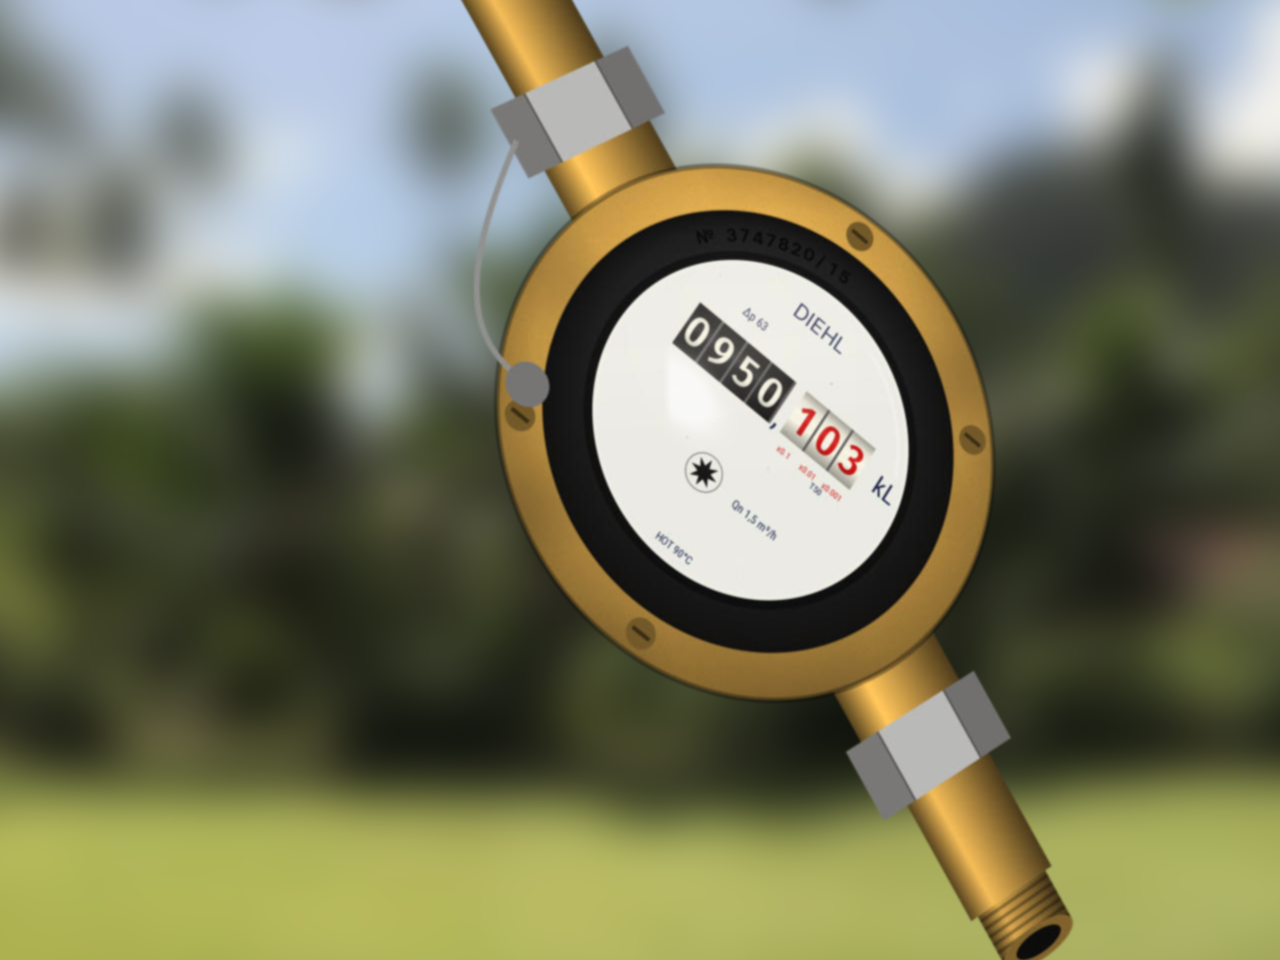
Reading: 950.103 kL
